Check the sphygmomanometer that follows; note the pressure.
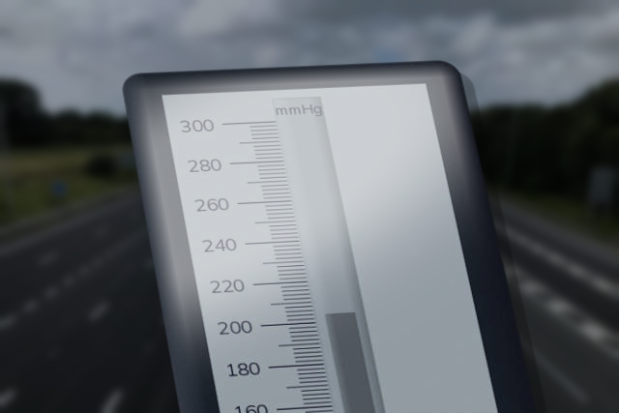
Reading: 204 mmHg
